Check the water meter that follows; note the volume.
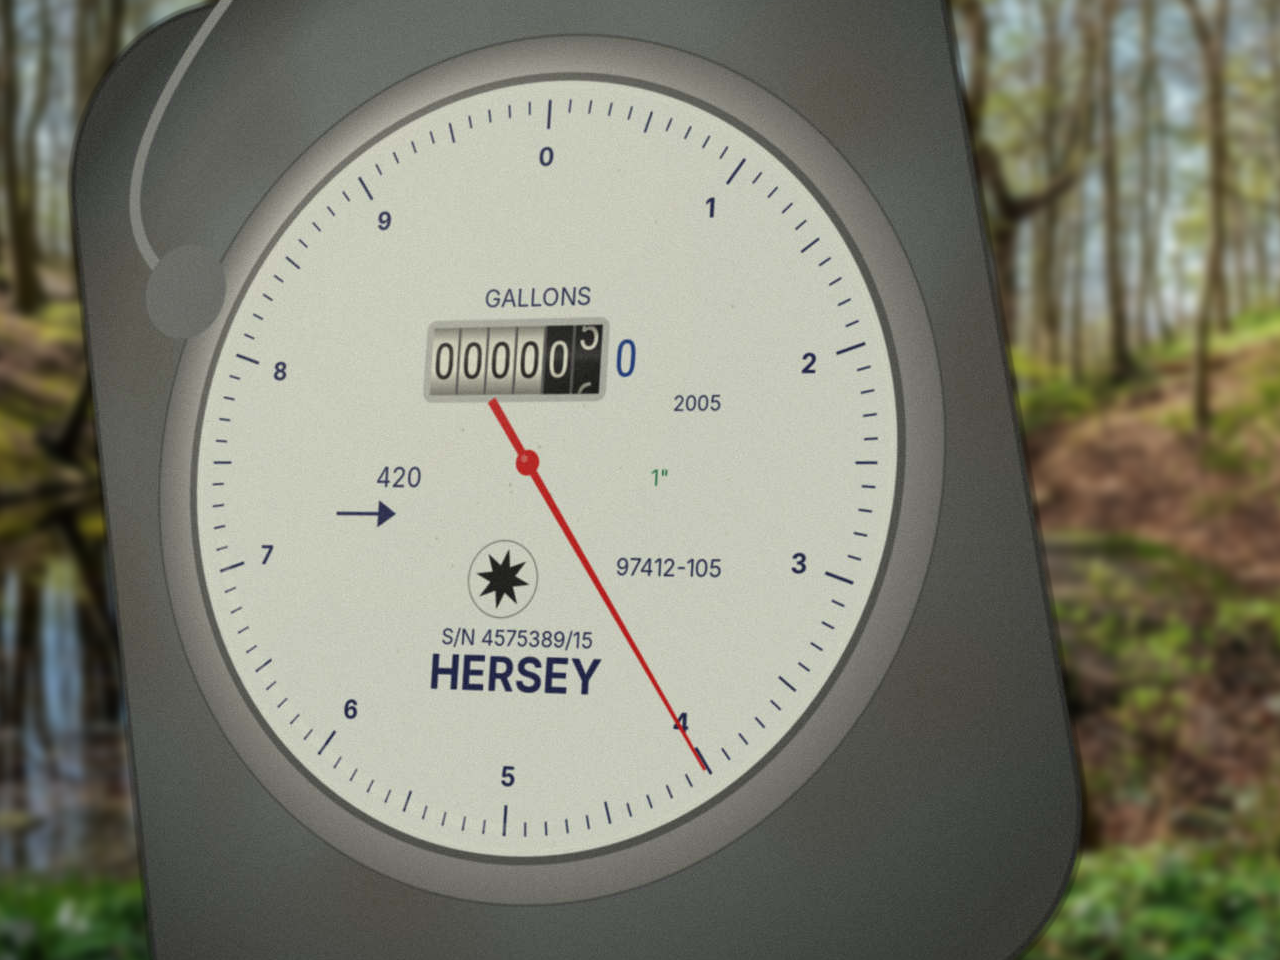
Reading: 54.0 gal
